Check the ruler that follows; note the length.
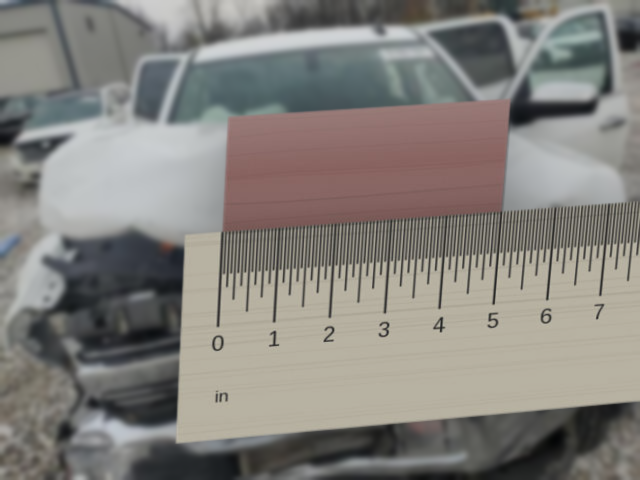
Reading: 5 in
